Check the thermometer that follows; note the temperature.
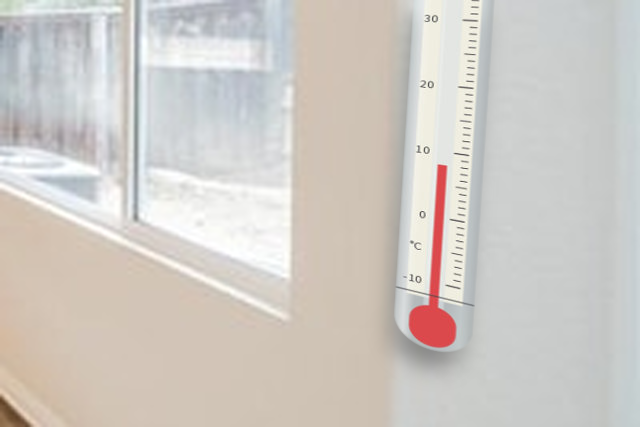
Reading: 8 °C
